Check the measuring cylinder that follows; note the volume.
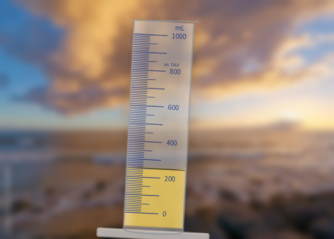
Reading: 250 mL
